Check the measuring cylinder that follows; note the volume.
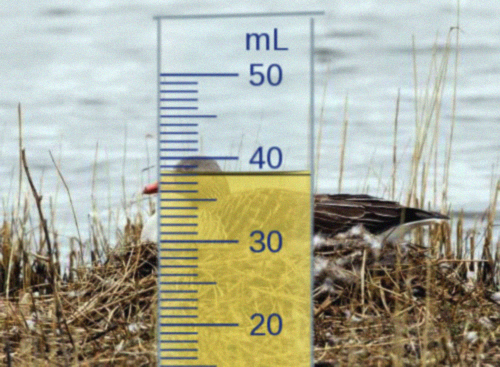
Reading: 38 mL
